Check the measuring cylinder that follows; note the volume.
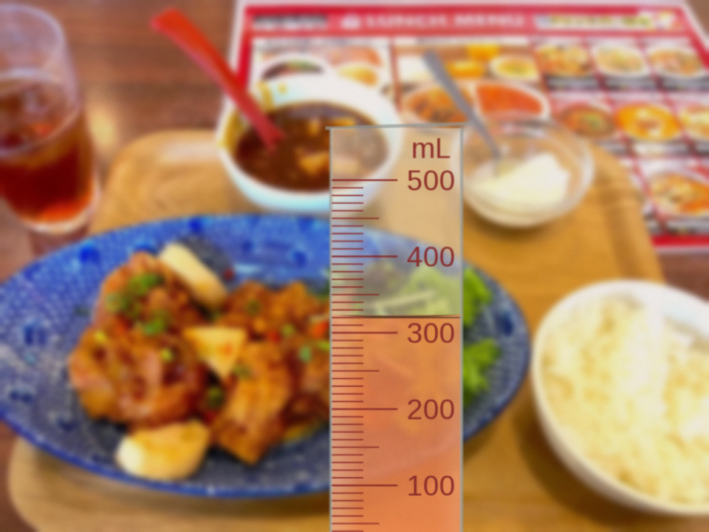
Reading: 320 mL
